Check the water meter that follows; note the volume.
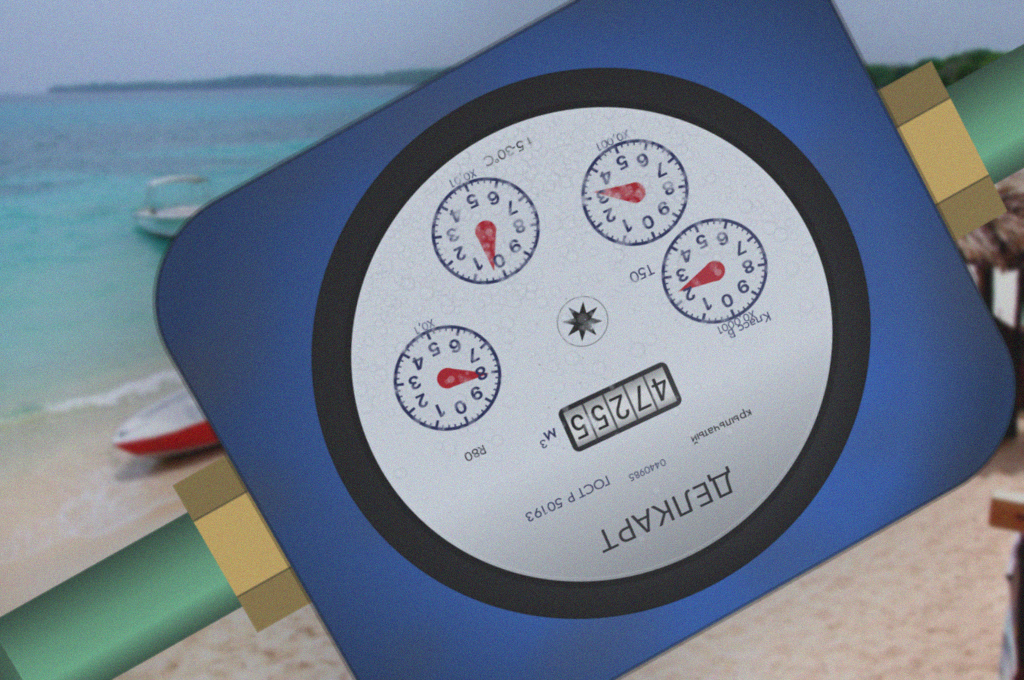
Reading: 47255.8032 m³
